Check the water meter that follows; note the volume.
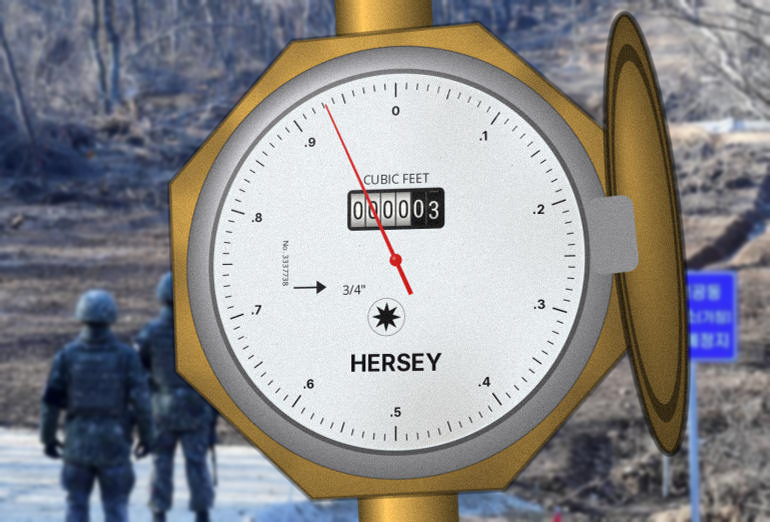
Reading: 2.93 ft³
